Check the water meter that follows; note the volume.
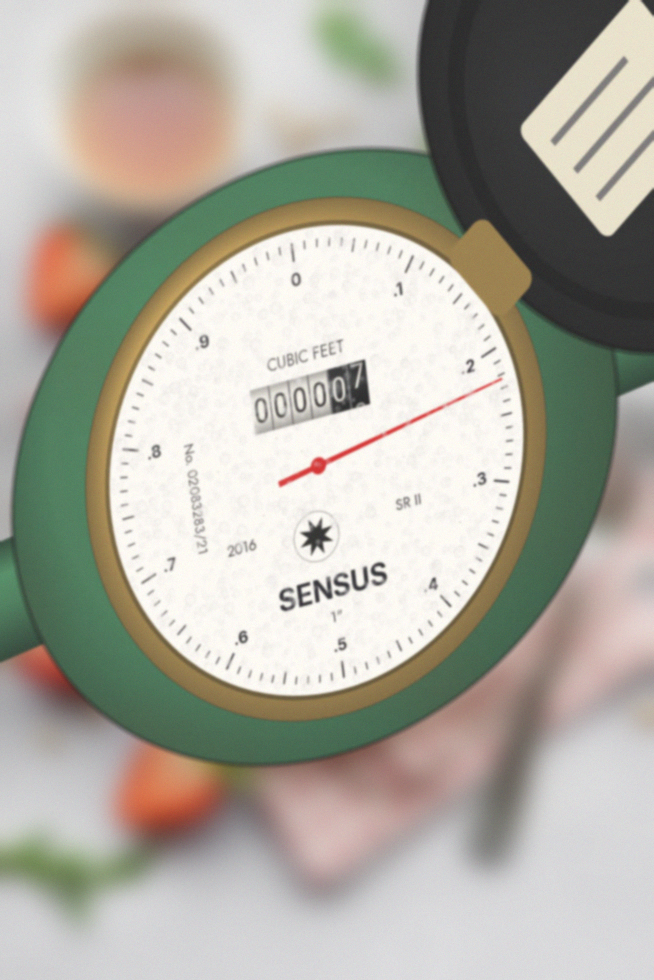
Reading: 7.22 ft³
